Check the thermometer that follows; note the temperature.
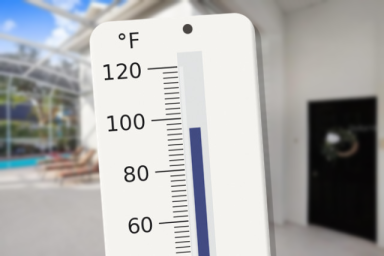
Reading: 96 °F
